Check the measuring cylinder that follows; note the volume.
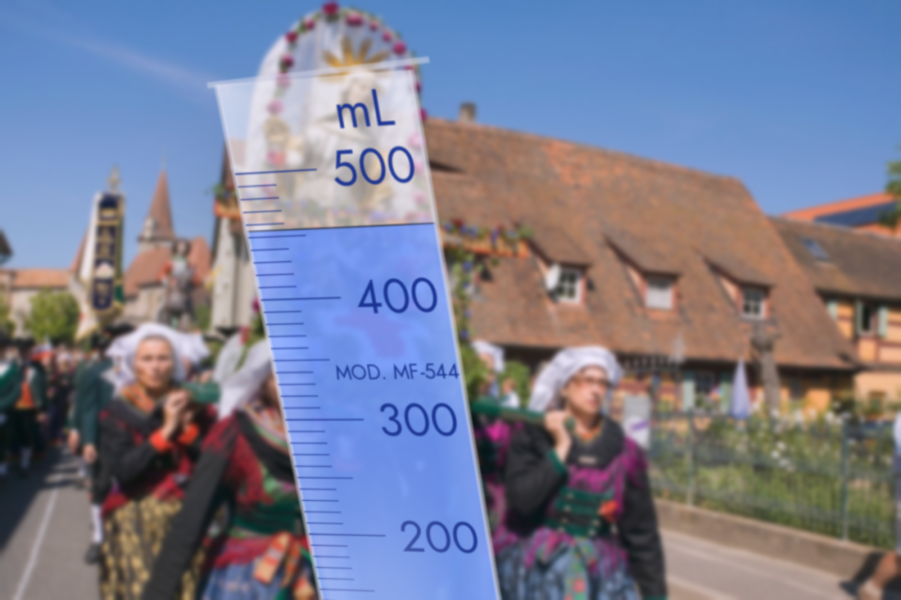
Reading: 455 mL
